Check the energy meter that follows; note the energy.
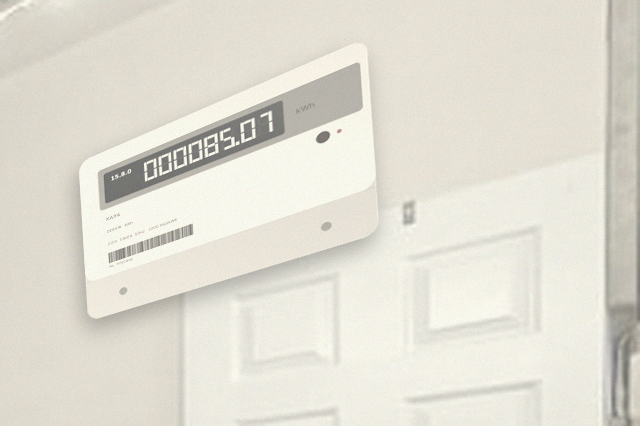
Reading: 85.07 kWh
